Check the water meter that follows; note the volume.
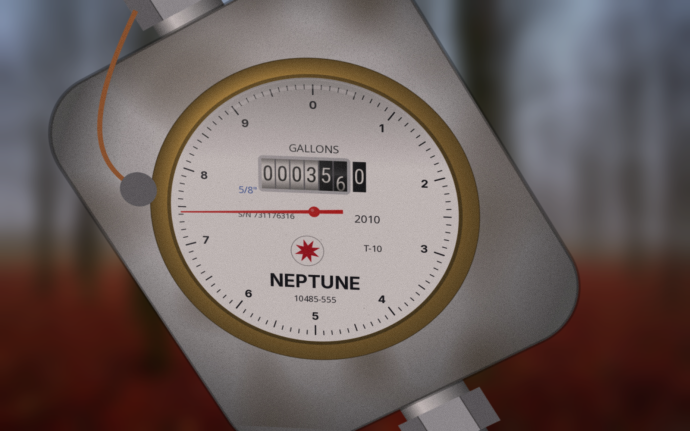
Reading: 3557.4 gal
